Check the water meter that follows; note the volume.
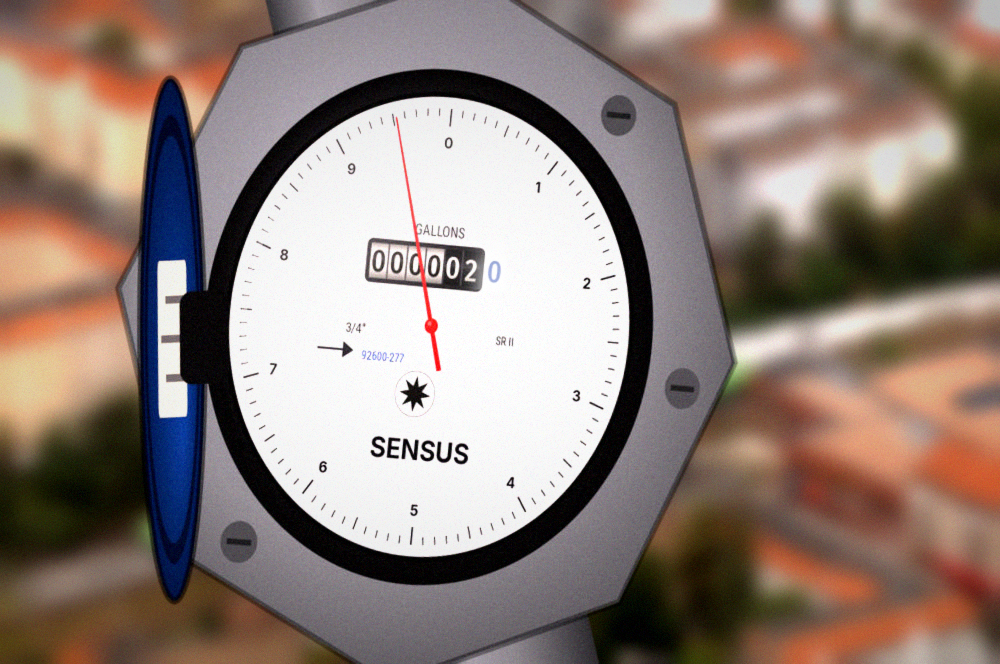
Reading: 19.5 gal
